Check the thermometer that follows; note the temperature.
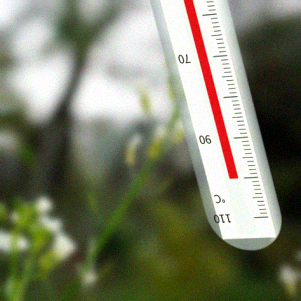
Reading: 100 °C
